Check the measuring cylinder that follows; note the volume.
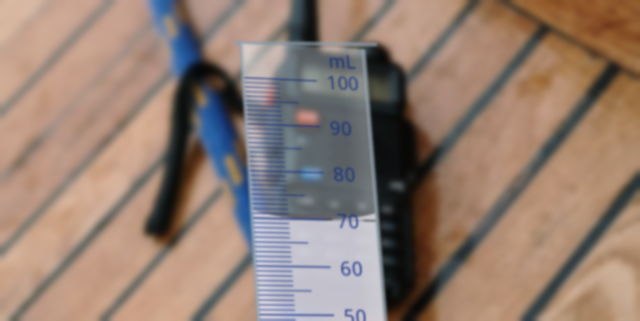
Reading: 70 mL
